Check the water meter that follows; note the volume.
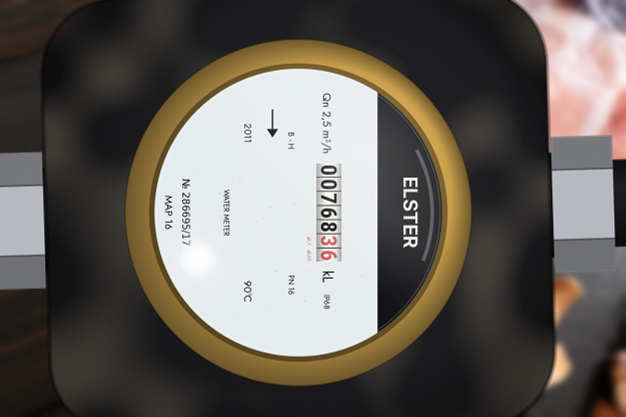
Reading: 768.36 kL
